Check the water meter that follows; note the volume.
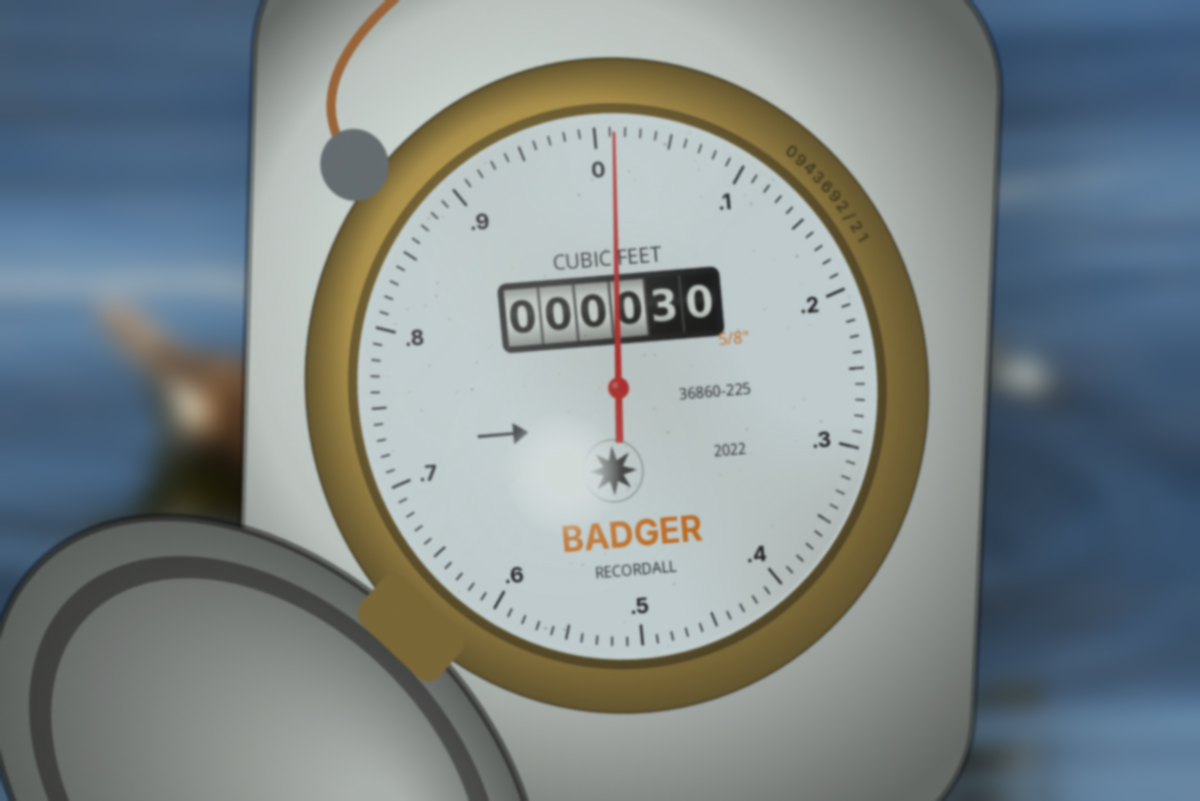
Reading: 30.01 ft³
